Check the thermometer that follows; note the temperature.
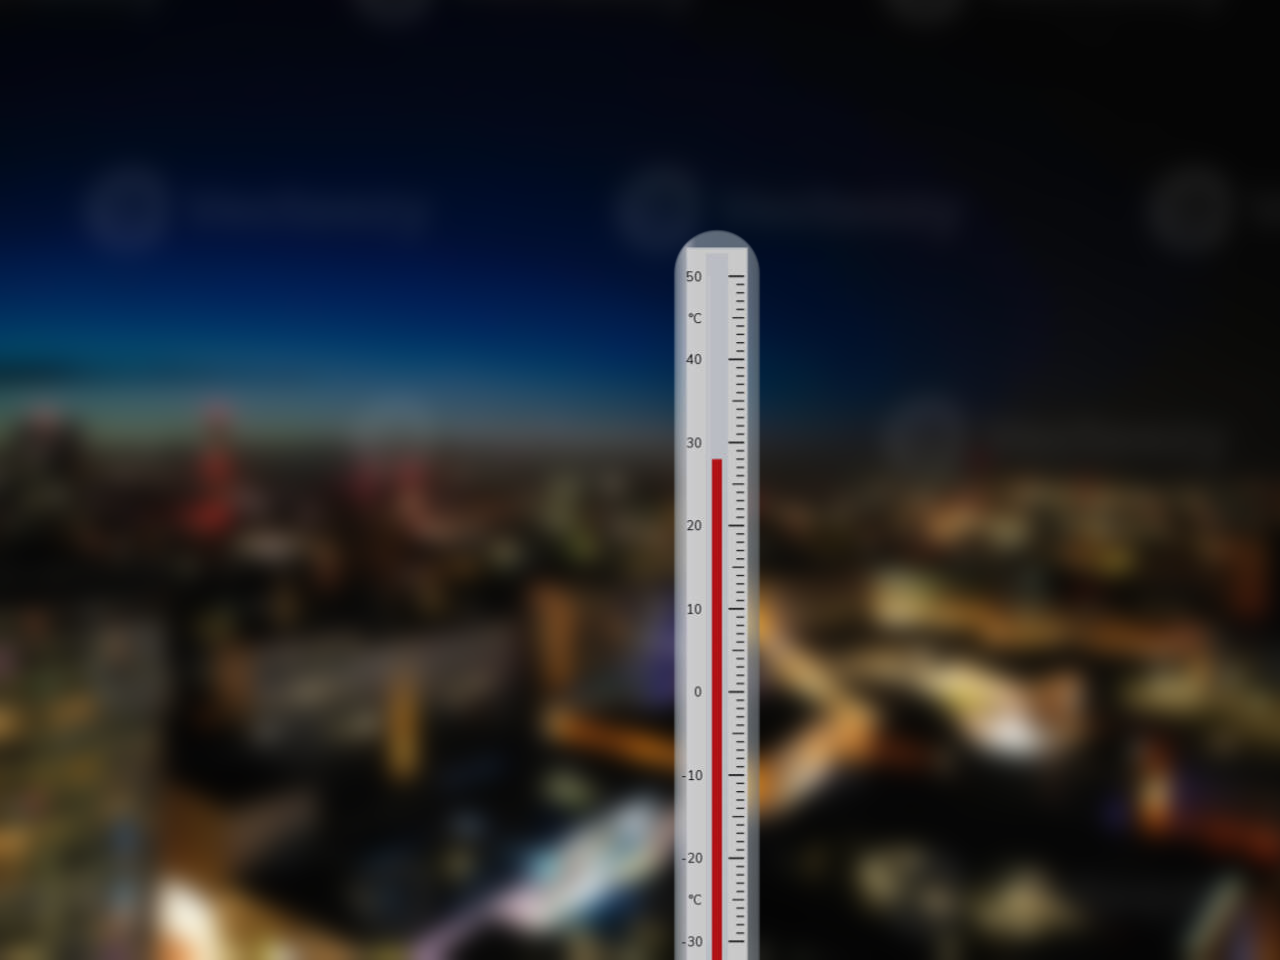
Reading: 28 °C
